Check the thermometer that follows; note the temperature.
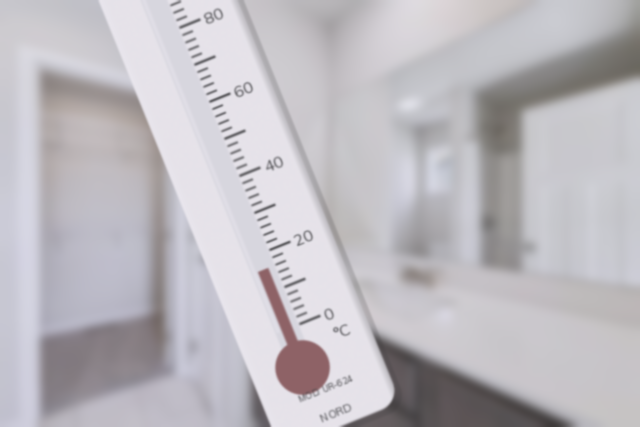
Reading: 16 °C
